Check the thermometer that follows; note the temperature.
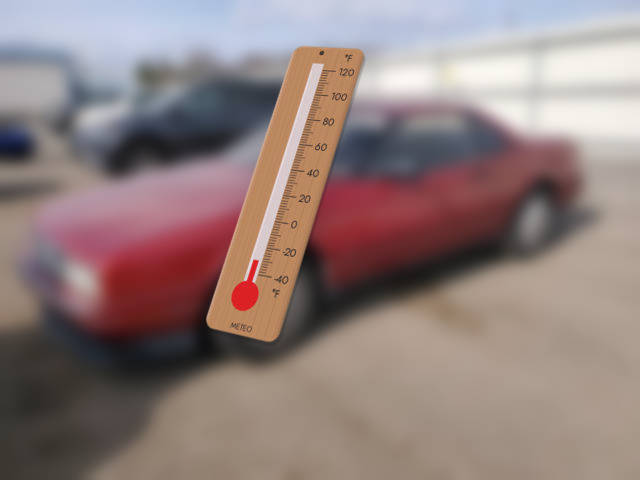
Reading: -30 °F
